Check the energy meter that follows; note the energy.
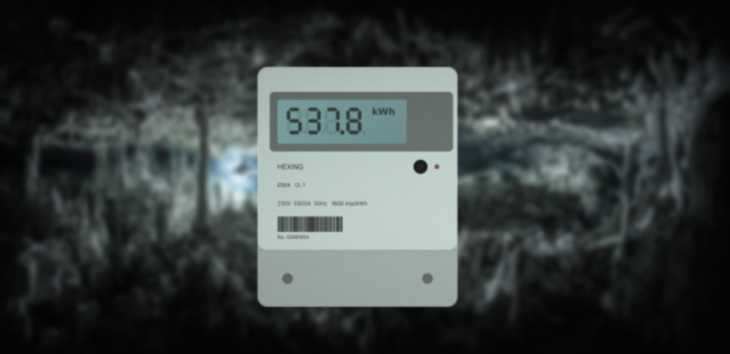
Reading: 537.8 kWh
